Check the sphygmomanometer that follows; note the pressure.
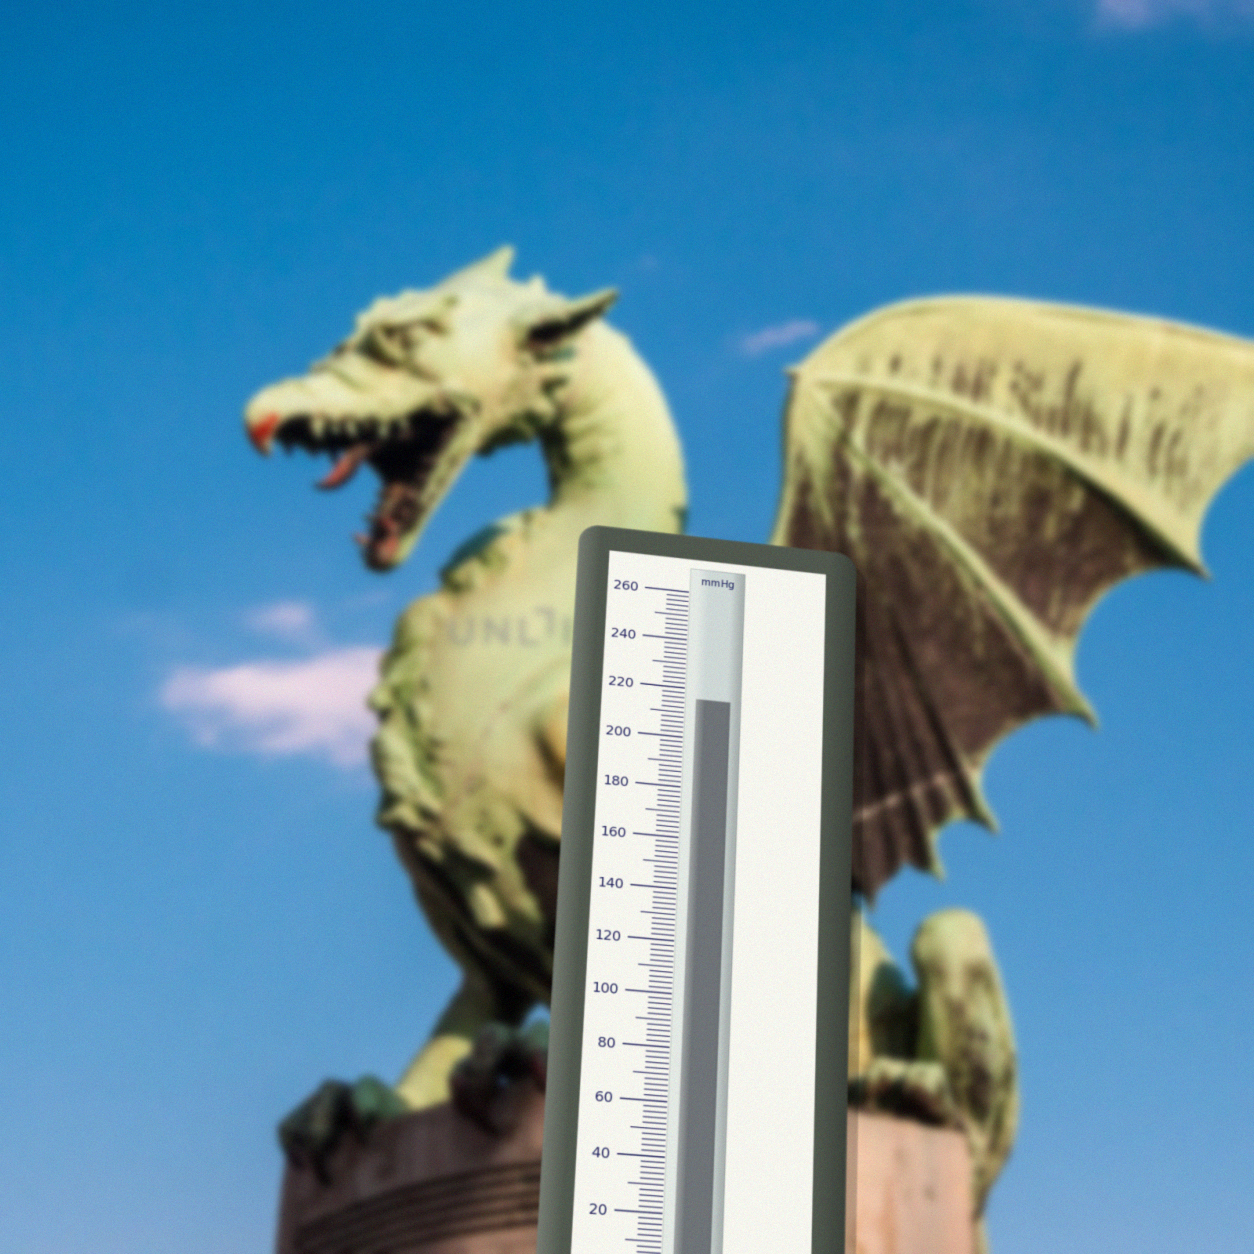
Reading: 216 mmHg
